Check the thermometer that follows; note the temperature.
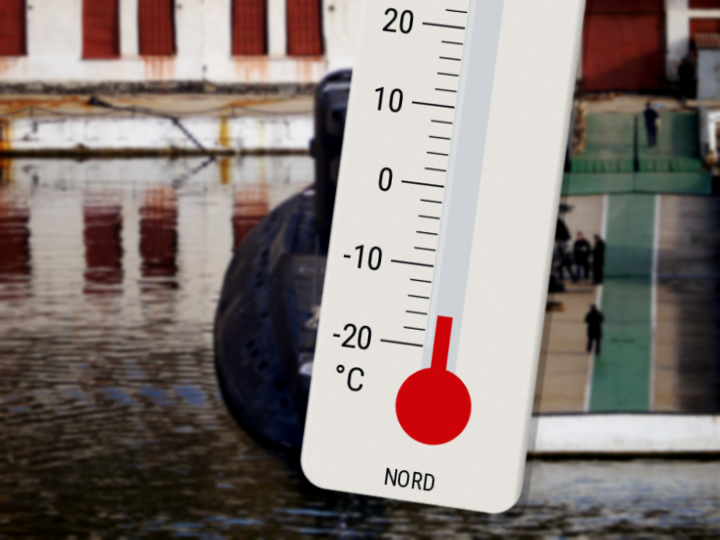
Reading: -16 °C
